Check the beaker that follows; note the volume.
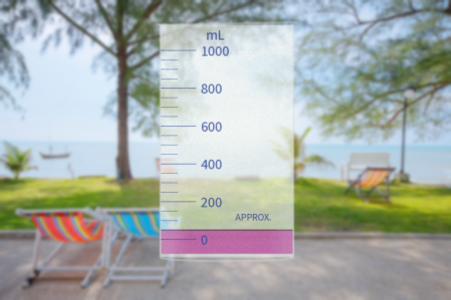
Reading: 50 mL
